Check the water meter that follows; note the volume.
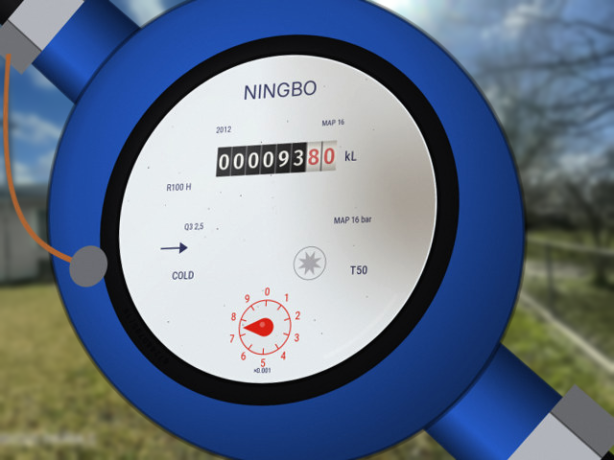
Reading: 93.807 kL
